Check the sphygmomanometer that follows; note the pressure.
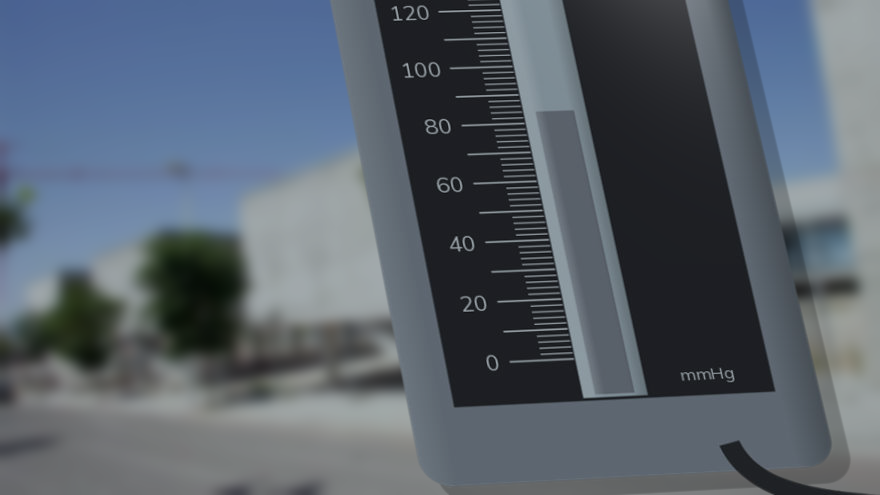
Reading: 84 mmHg
